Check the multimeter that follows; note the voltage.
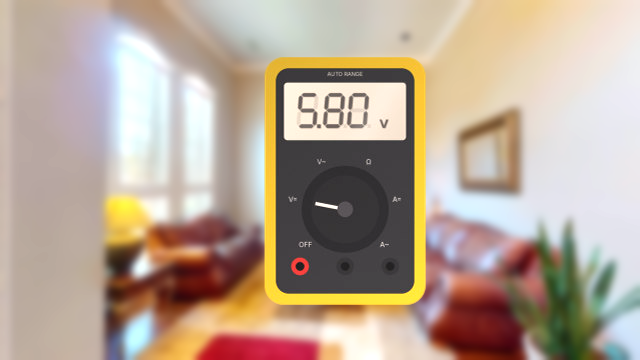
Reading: 5.80 V
